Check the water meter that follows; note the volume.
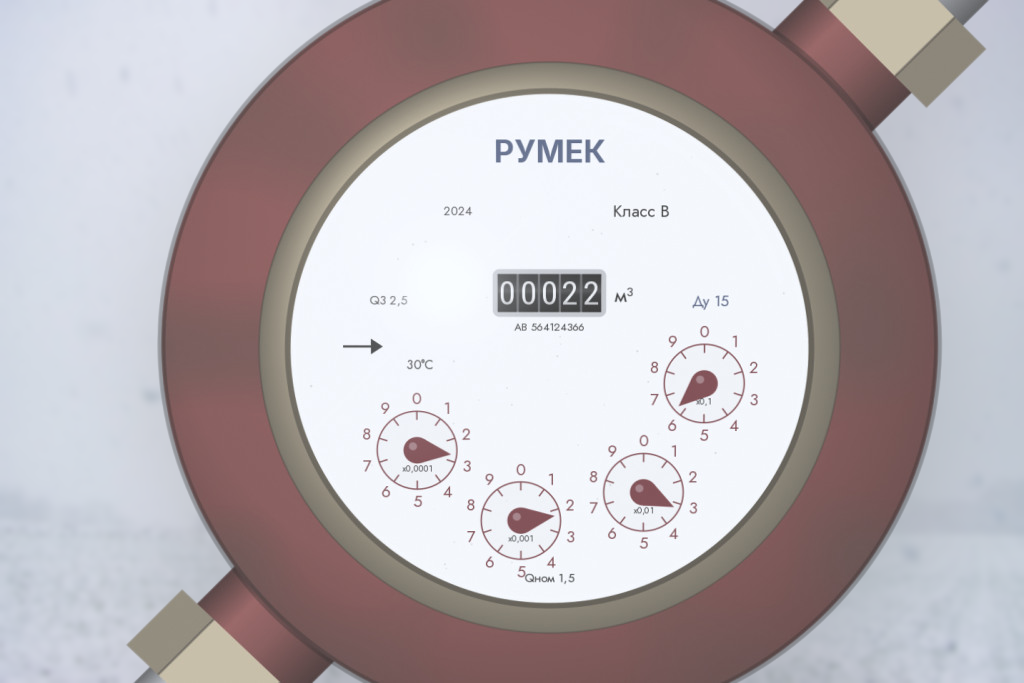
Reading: 22.6322 m³
